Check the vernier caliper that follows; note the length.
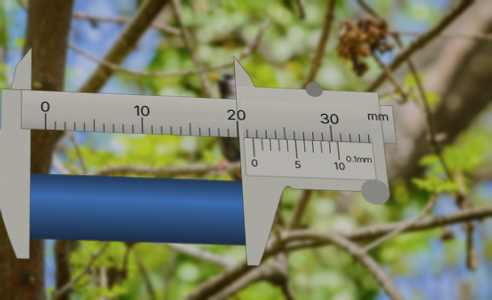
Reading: 21.6 mm
